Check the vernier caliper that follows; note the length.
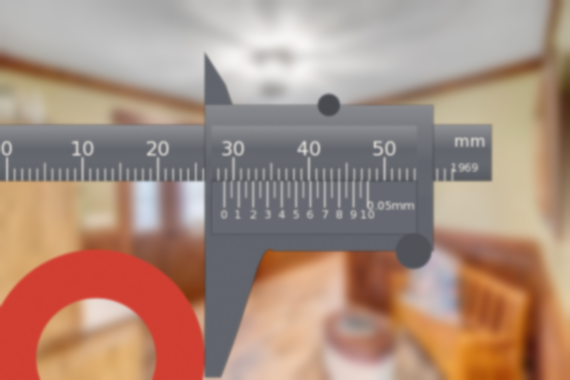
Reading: 28.8 mm
